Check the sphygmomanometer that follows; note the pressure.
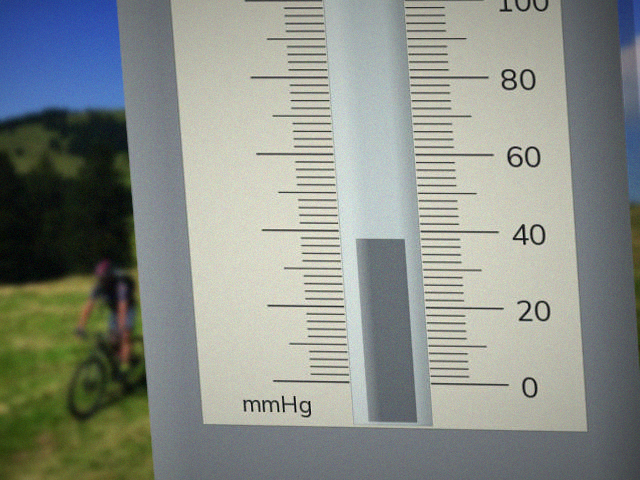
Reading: 38 mmHg
